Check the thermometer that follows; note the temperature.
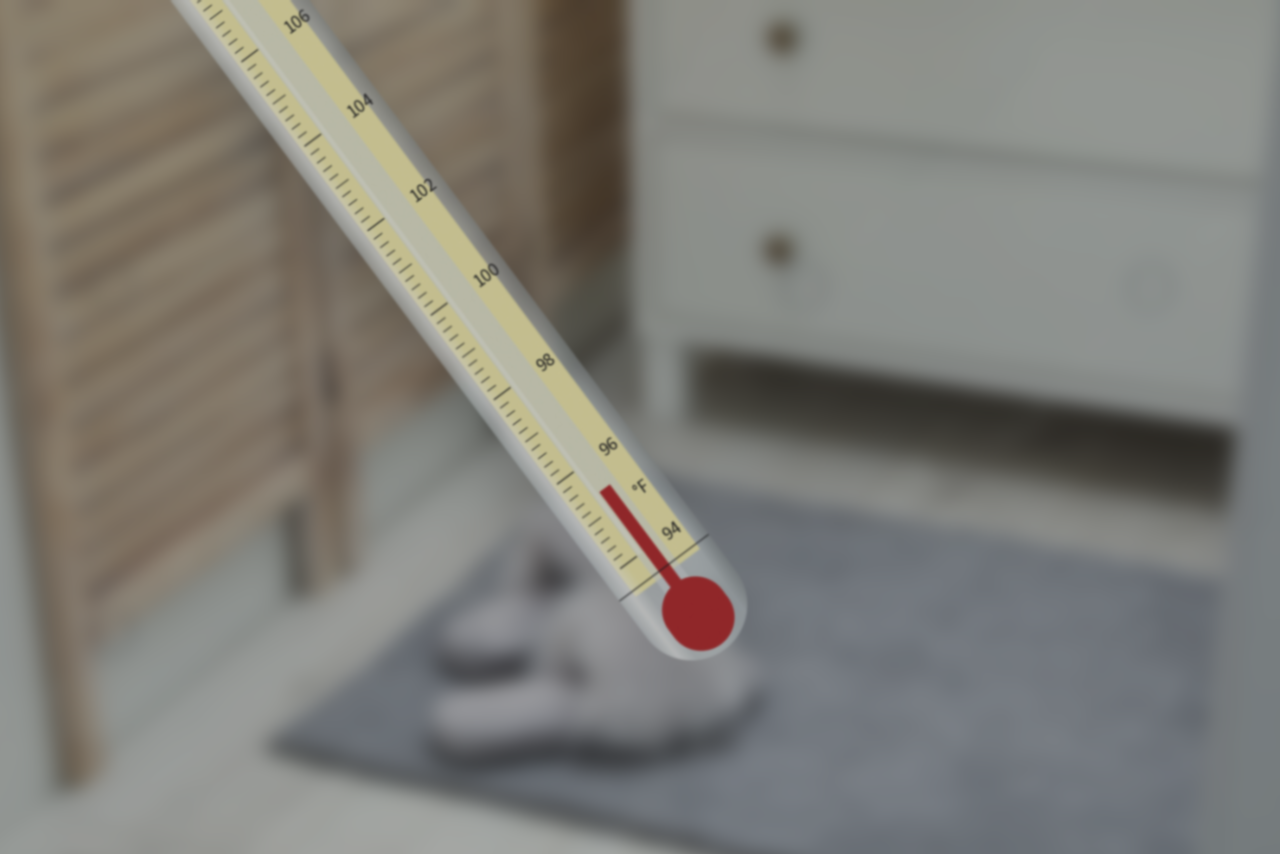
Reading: 95.4 °F
